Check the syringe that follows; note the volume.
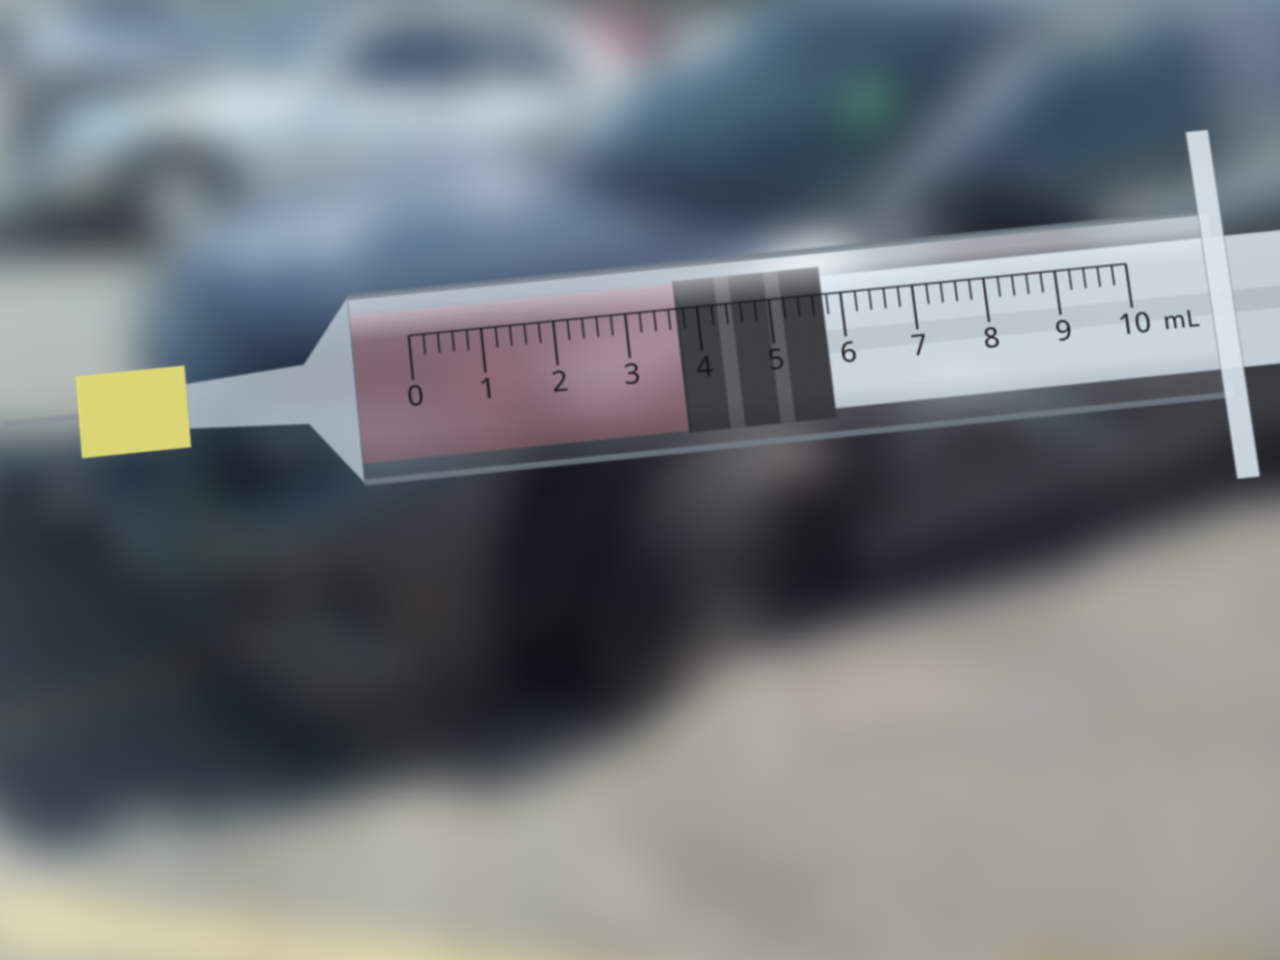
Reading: 3.7 mL
